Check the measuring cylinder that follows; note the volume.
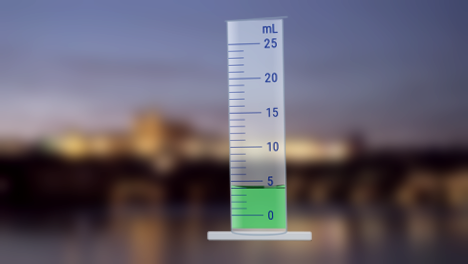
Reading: 4 mL
